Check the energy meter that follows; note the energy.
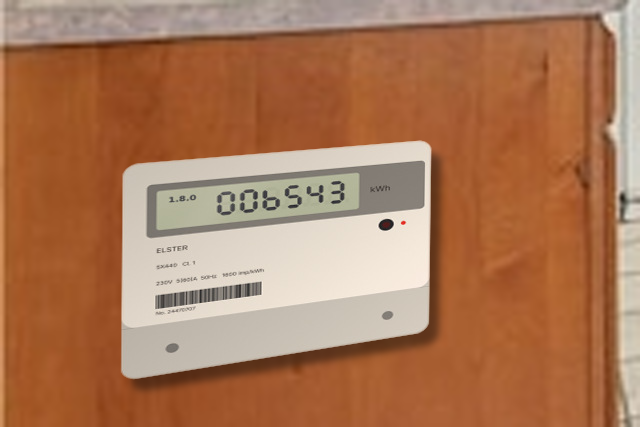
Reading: 6543 kWh
